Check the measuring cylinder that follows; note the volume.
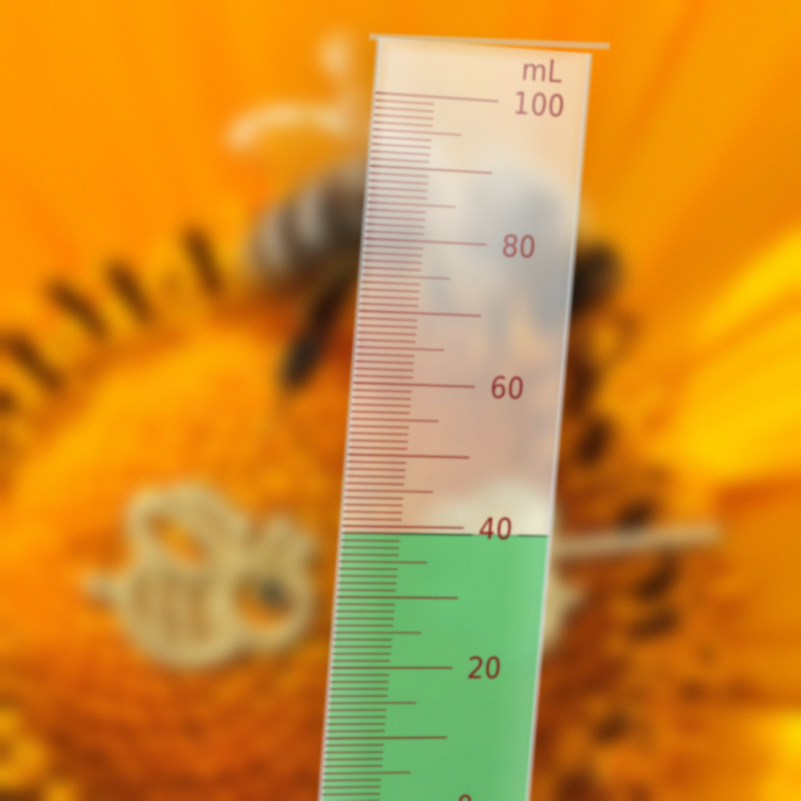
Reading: 39 mL
